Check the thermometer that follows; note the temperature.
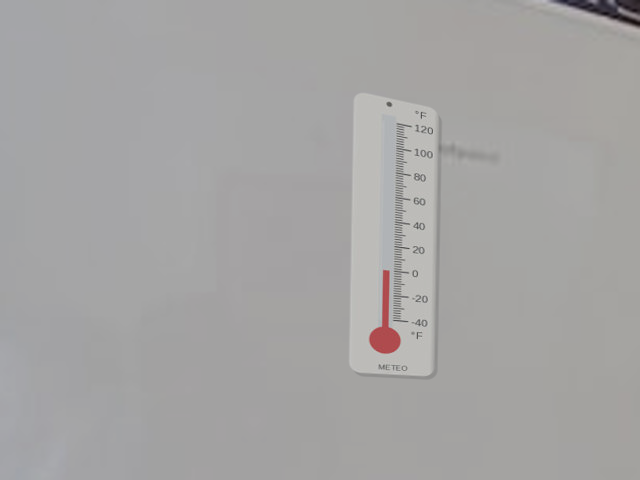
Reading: 0 °F
